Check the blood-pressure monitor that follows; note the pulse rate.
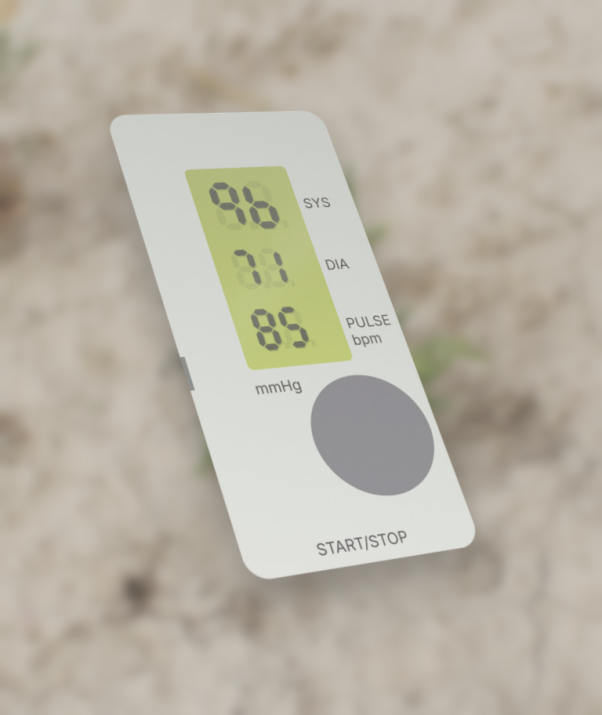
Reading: 85 bpm
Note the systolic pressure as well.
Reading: 96 mmHg
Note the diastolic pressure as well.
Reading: 71 mmHg
